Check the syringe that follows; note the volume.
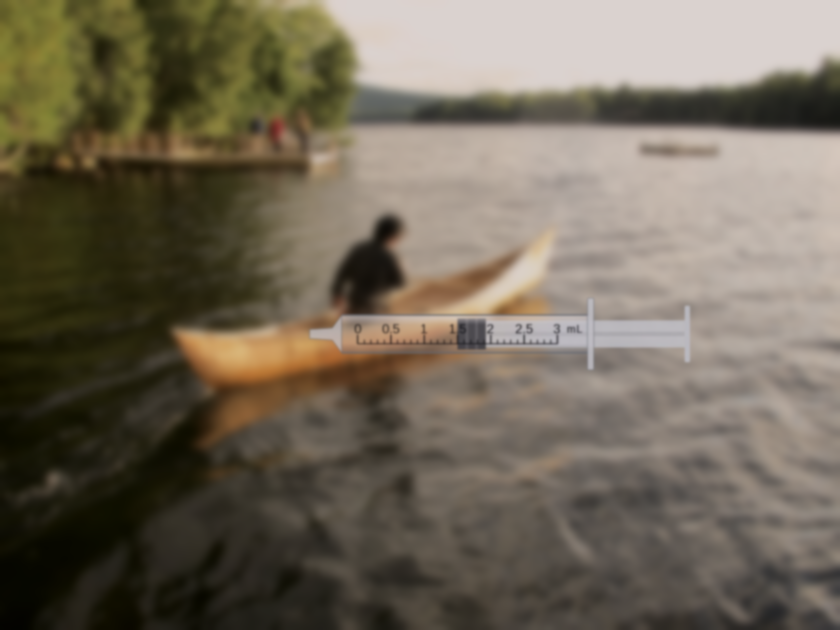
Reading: 1.5 mL
